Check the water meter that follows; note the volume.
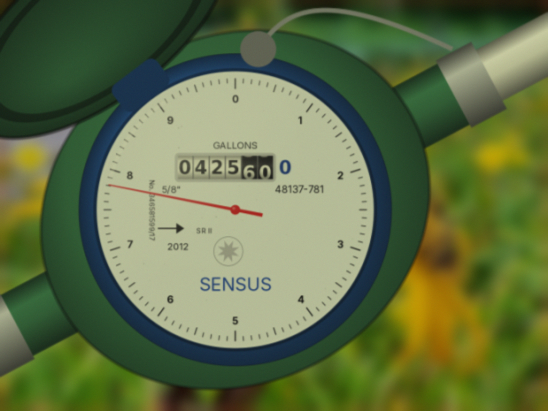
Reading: 425597.8 gal
